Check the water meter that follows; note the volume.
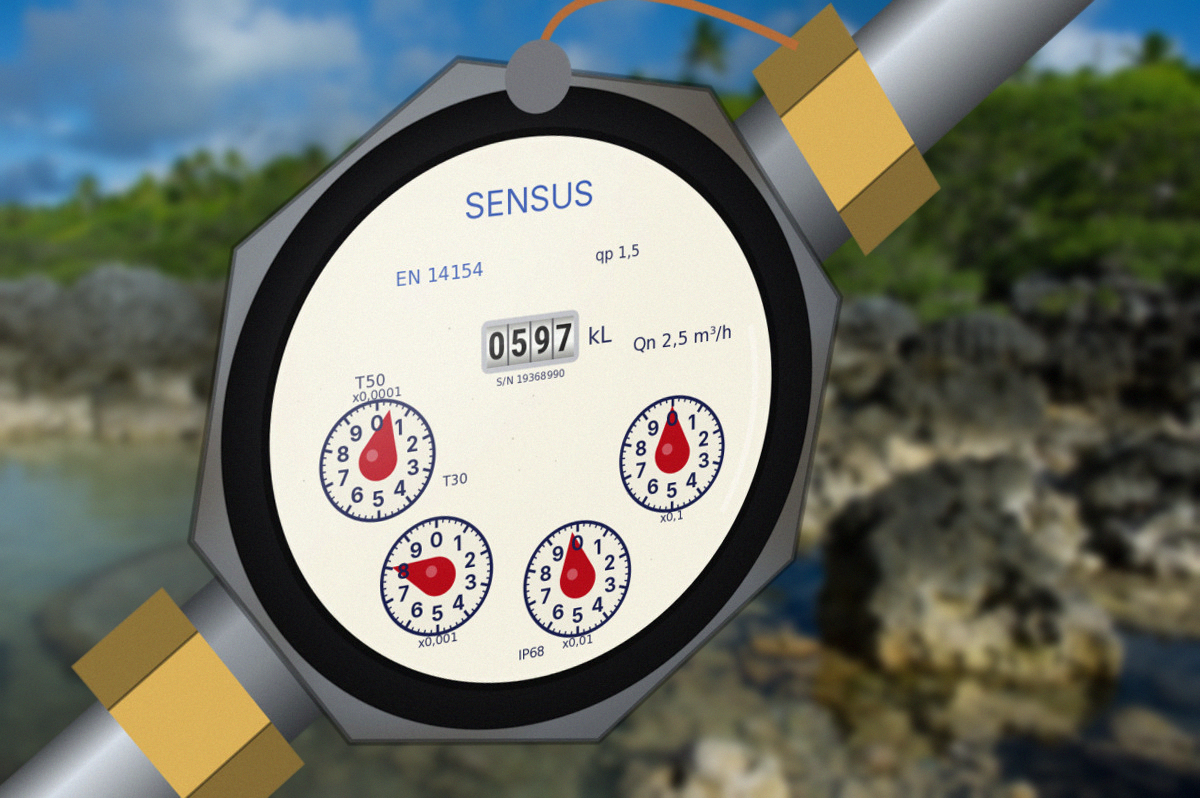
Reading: 596.9980 kL
